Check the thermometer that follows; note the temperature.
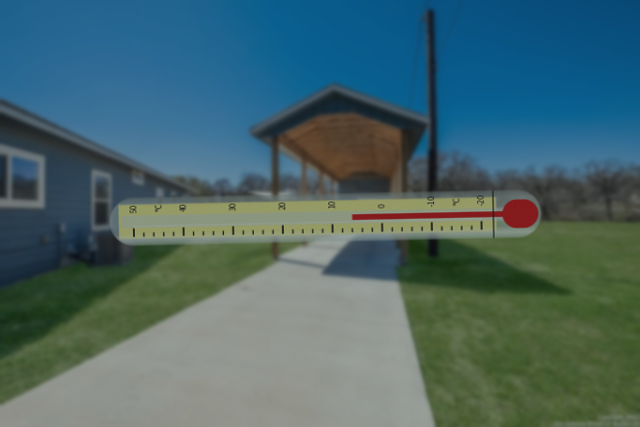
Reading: 6 °C
